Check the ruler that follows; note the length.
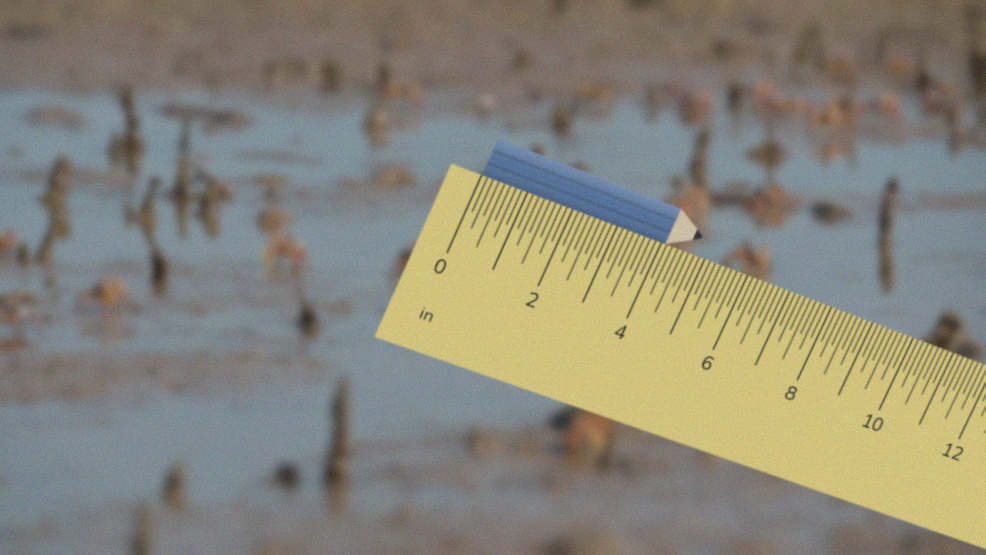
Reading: 4.75 in
